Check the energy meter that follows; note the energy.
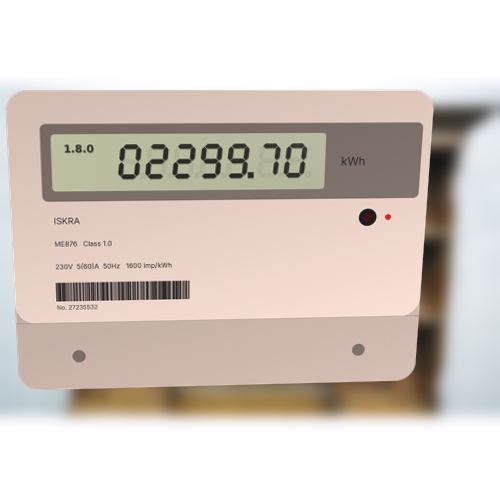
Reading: 2299.70 kWh
